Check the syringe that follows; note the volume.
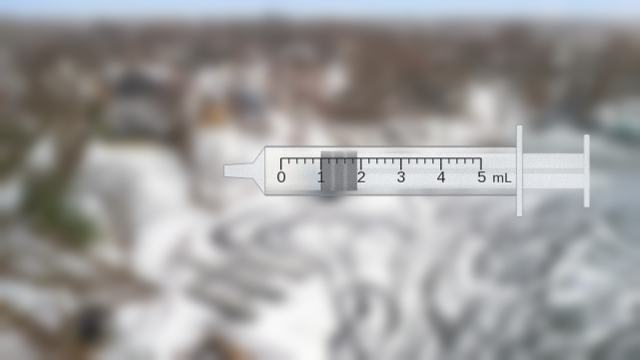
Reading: 1 mL
